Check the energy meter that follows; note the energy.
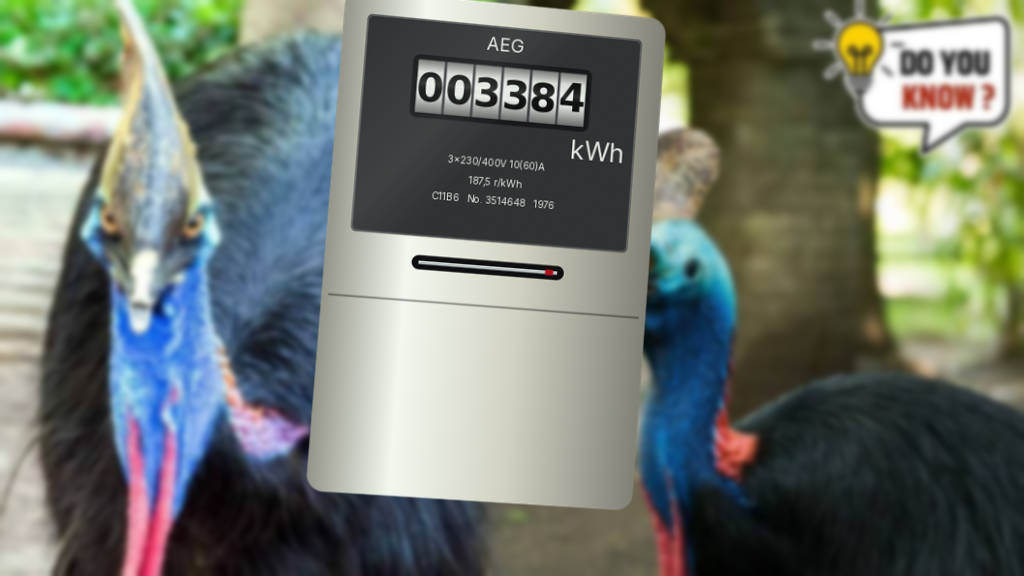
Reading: 3384 kWh
